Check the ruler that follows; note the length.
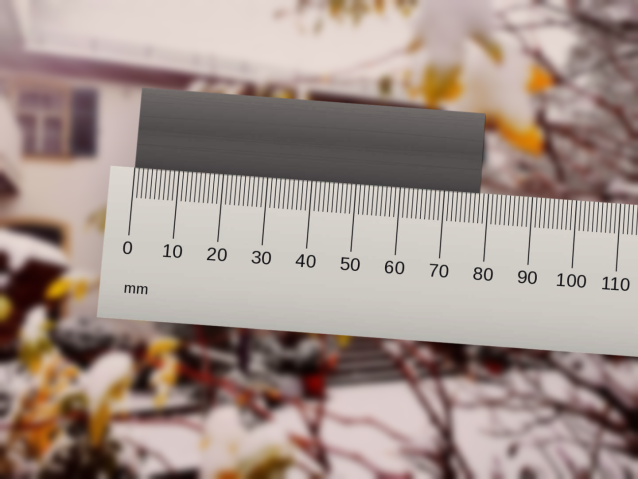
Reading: 78 mm
